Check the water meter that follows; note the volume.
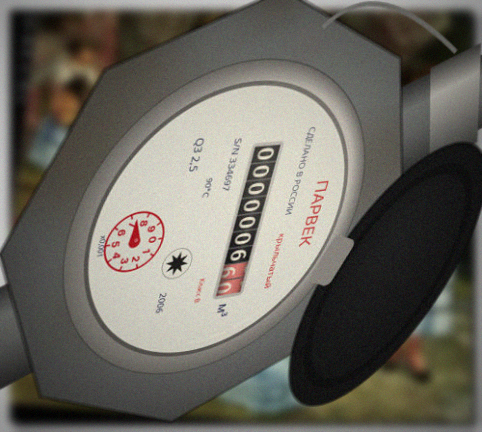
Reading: 6.597 m³
